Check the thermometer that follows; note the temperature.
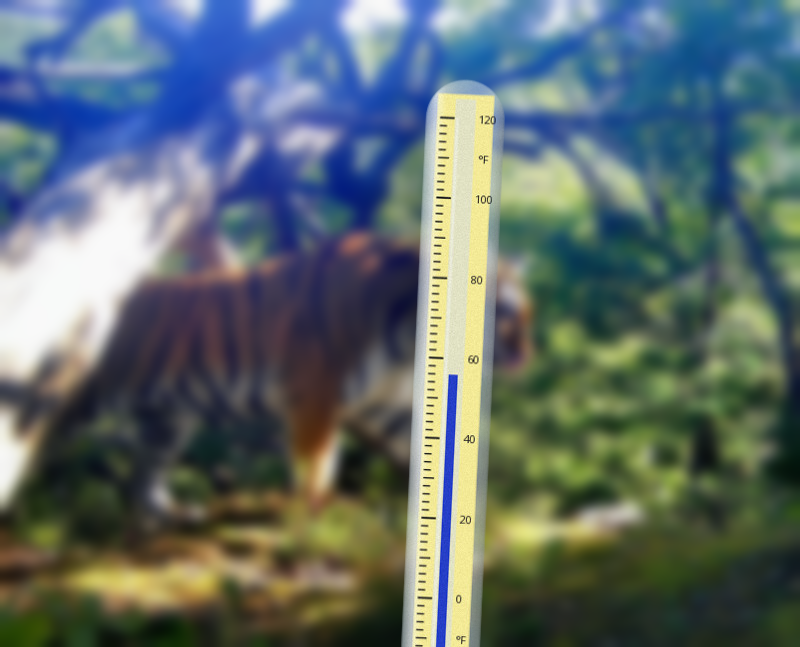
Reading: 56 °F
